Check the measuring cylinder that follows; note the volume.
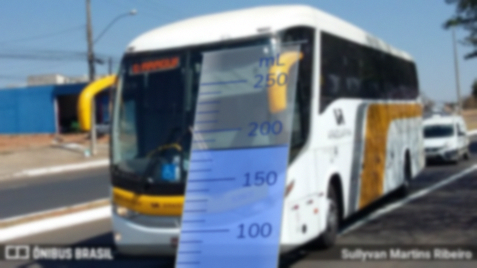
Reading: 180 mL
